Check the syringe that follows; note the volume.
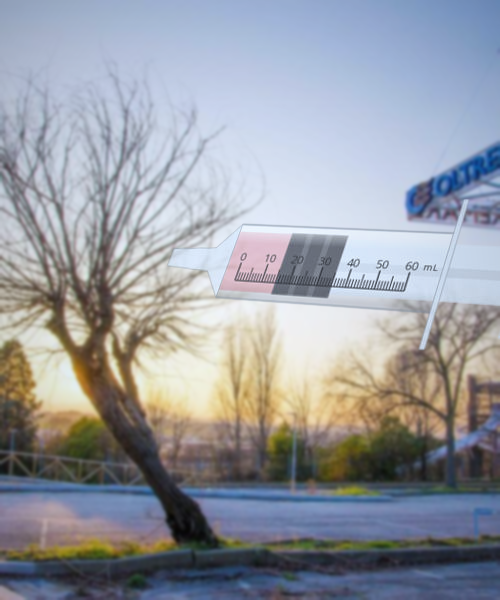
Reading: 15 mL
